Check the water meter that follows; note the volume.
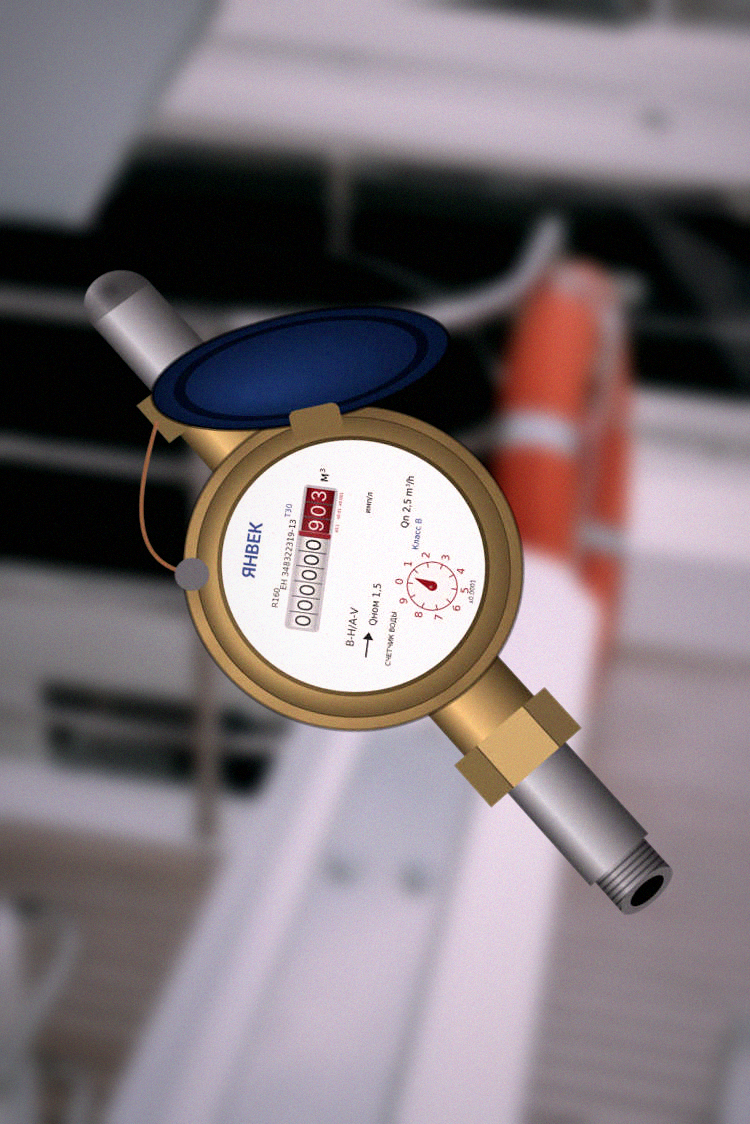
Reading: 0.9030 m³
